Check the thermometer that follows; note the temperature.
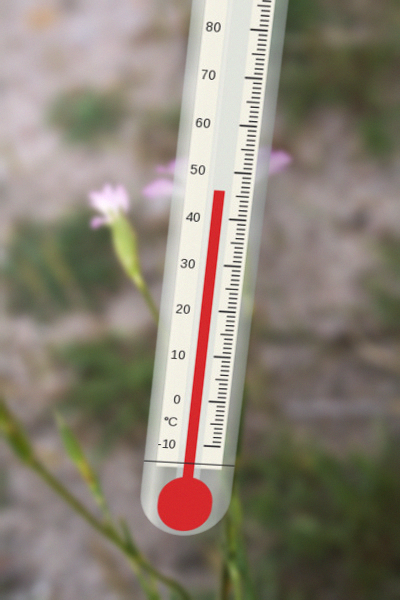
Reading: 46 °C
